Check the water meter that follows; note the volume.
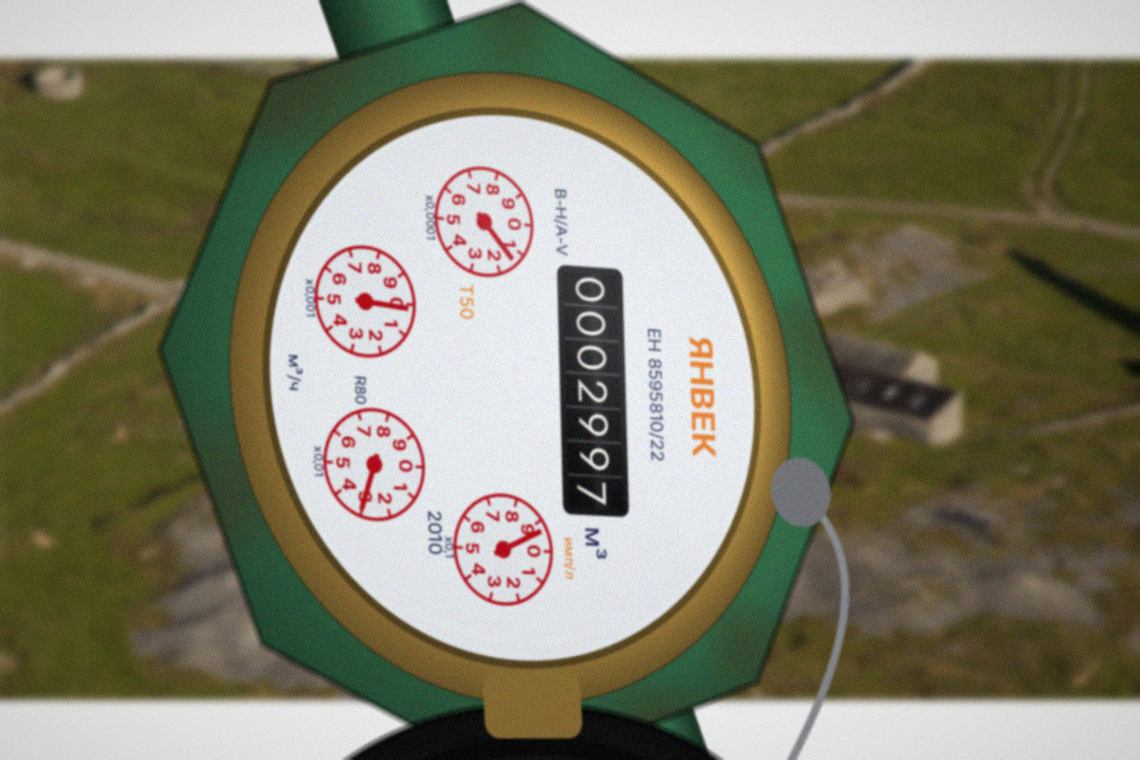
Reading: 2996.9301 m³
